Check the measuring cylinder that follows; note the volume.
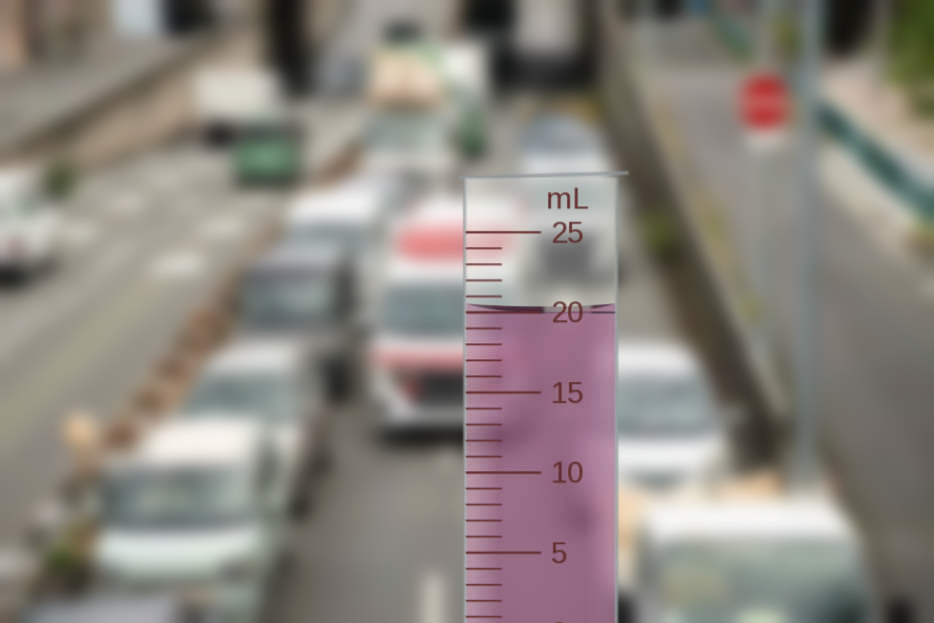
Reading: 20 mL
